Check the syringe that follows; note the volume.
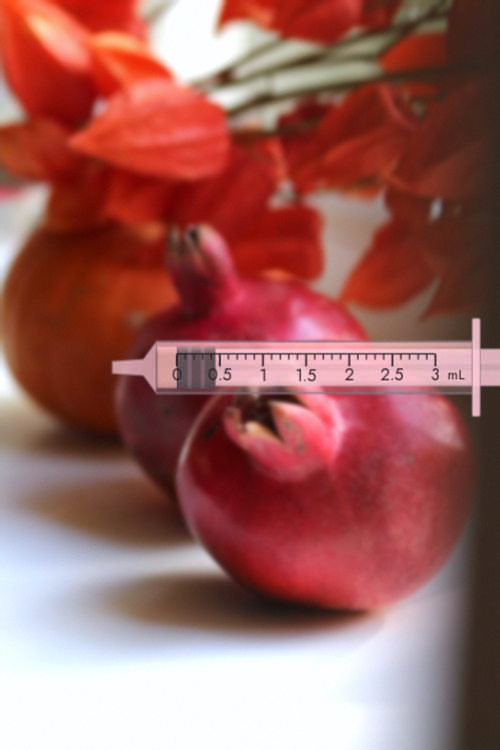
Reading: 0 mL
